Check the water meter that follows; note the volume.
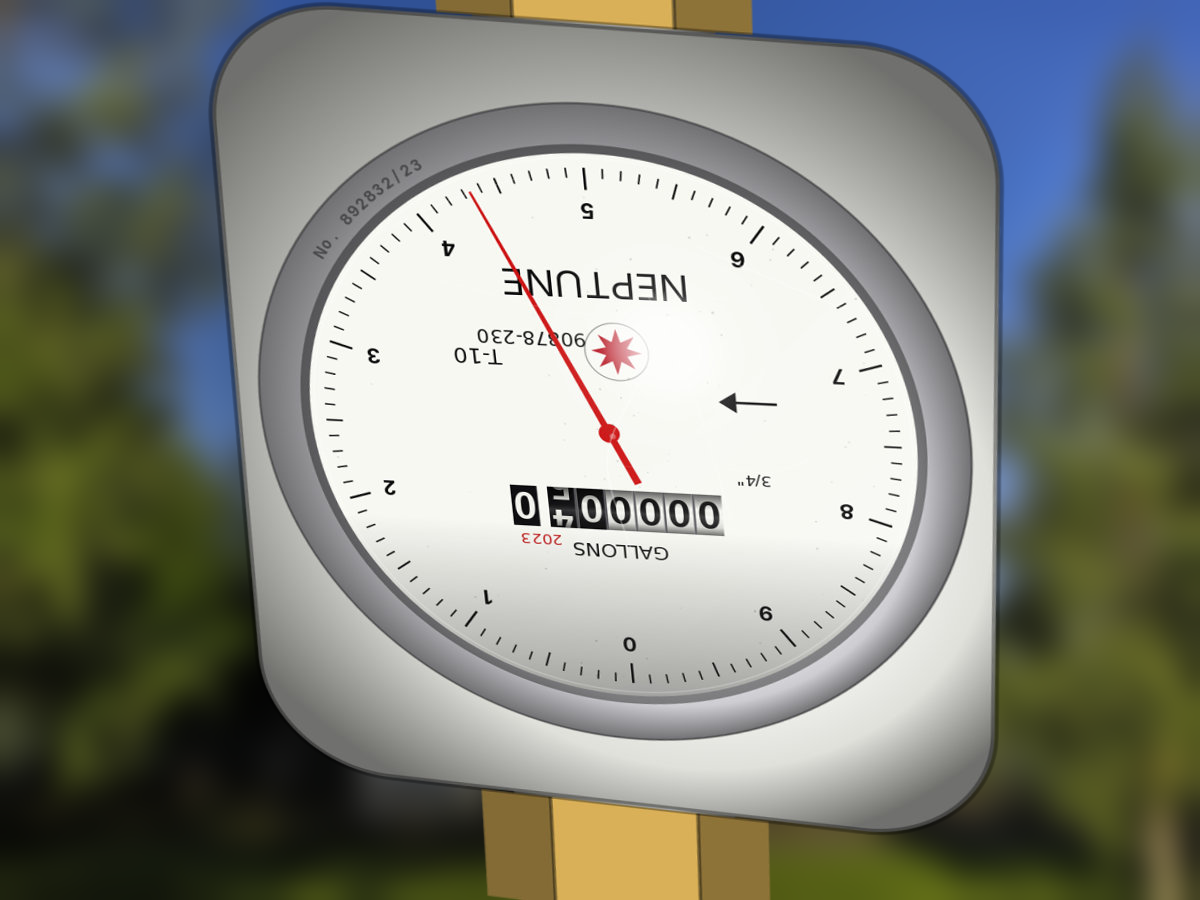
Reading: 44.3 gal
